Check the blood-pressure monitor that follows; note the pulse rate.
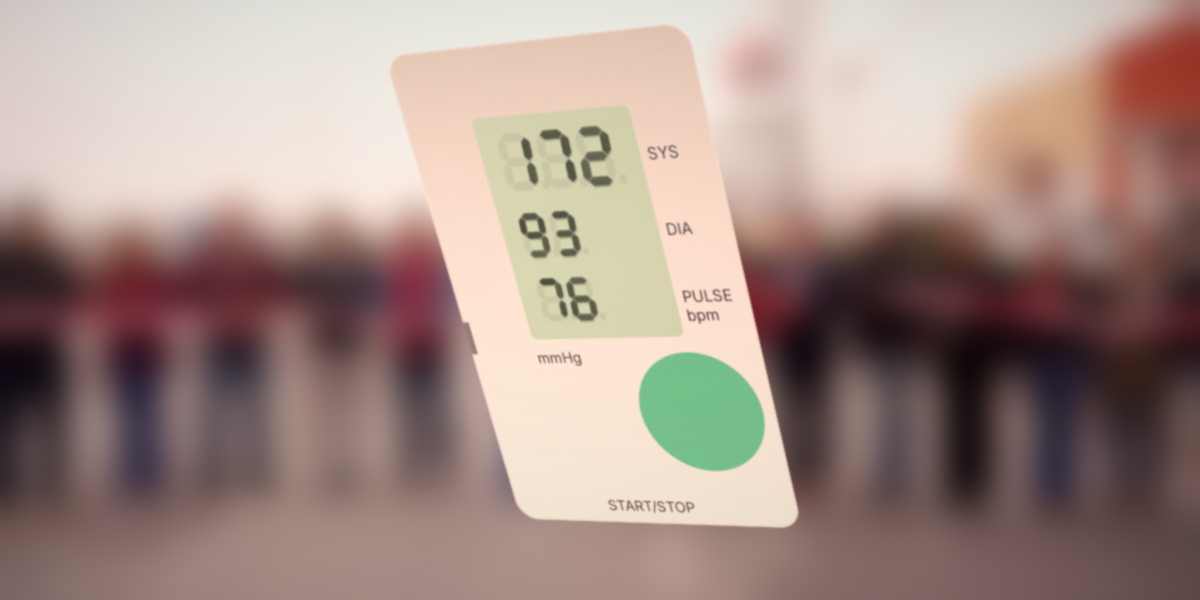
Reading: 76 bpm
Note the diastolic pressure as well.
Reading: 93 mmHg
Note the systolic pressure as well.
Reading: 172 mmHg
